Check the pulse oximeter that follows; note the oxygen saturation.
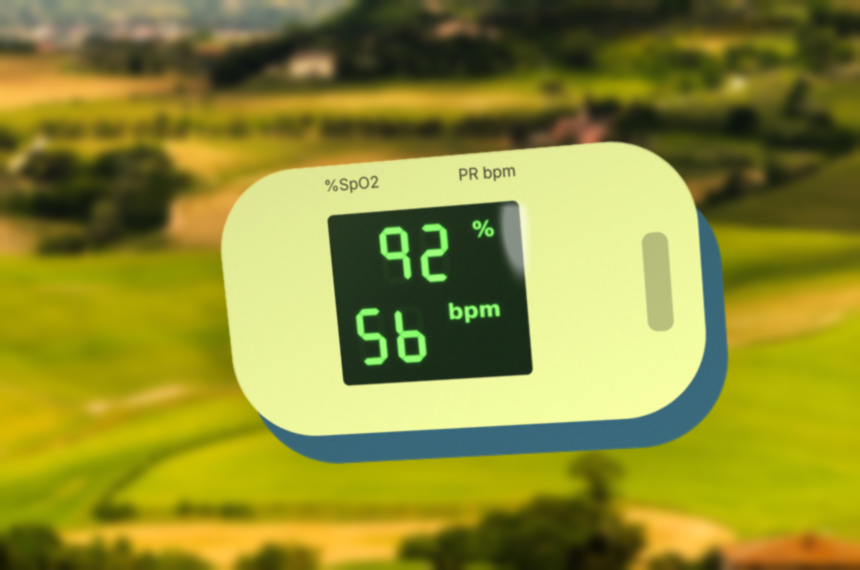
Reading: 92 %
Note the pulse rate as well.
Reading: 56 bpm
